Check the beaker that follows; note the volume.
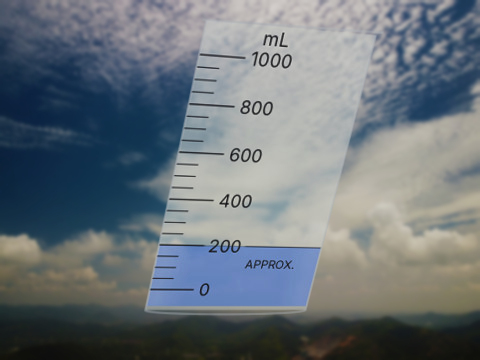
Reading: 200 mL
